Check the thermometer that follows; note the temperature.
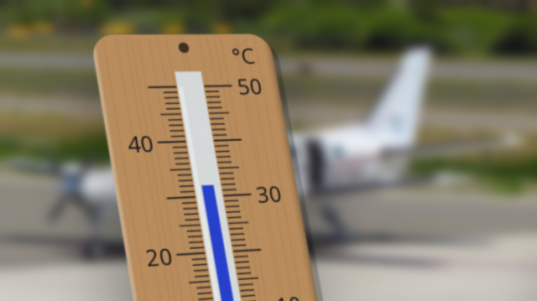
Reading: 32 °C
